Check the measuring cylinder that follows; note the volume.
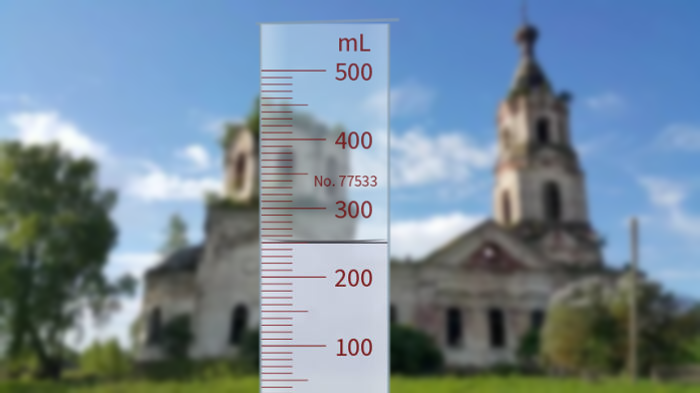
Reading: 250 mL
